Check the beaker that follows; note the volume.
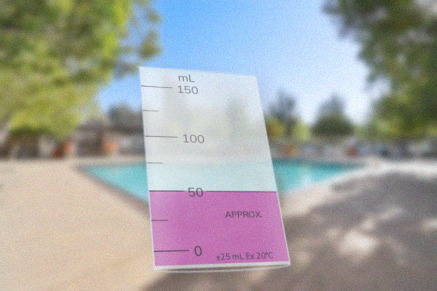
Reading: 50 mL
